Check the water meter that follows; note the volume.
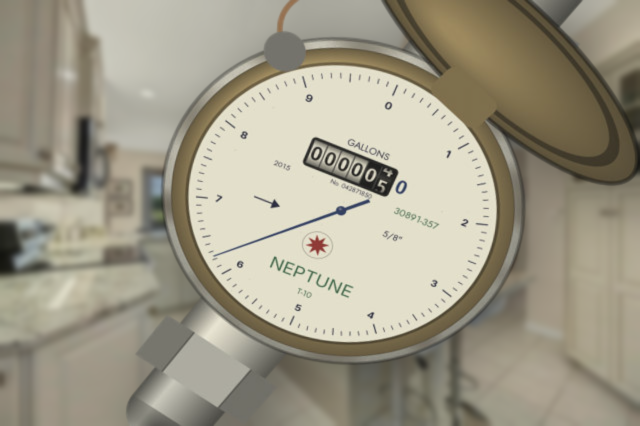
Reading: 46.2 gal
